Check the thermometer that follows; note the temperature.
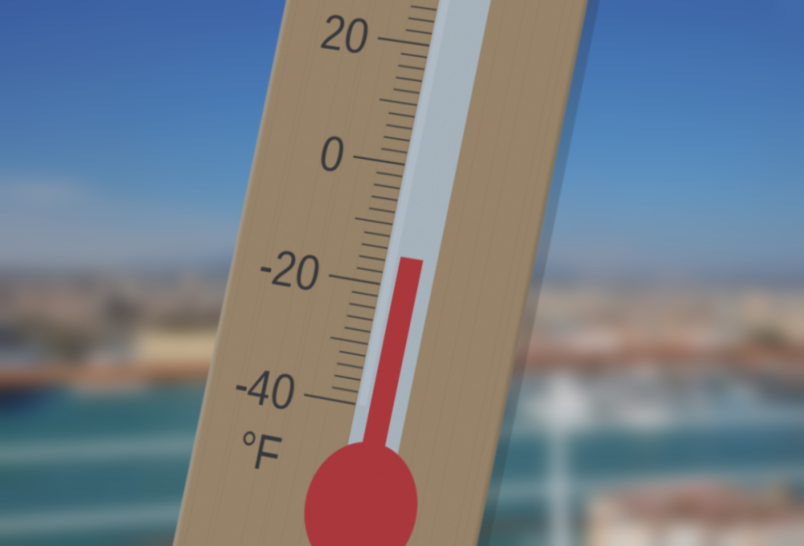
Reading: -15 °F
